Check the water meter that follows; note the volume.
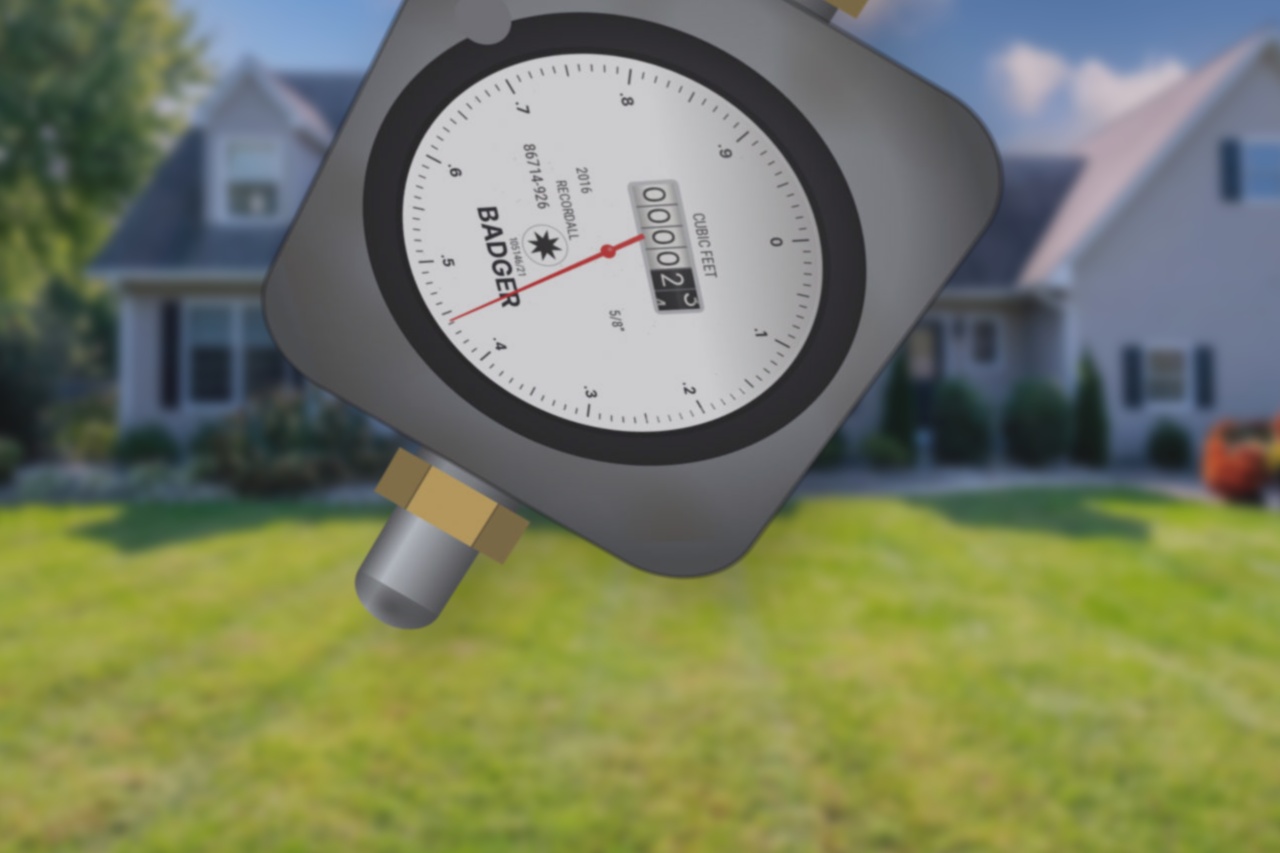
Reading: 23.44 ft³
